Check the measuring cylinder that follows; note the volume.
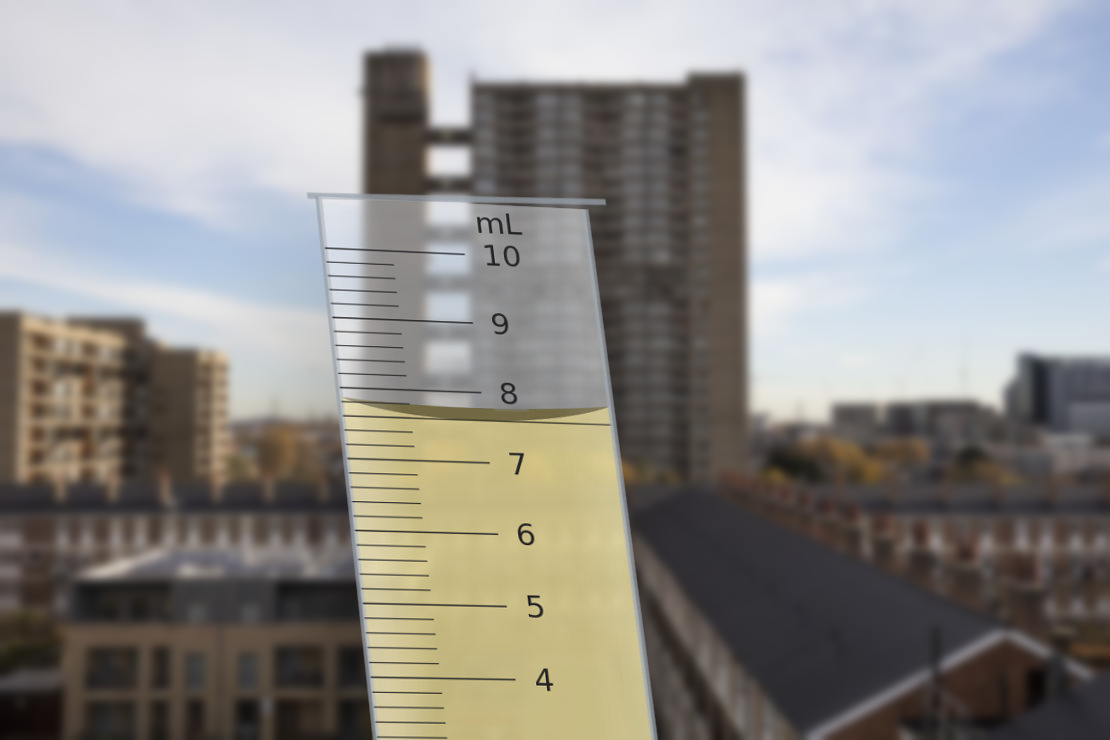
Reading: 7.6 mL
